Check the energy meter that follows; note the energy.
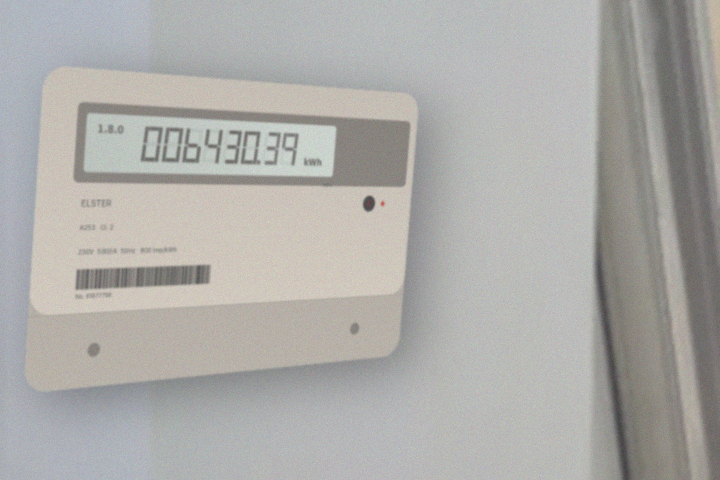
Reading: 6430.39 kWh
